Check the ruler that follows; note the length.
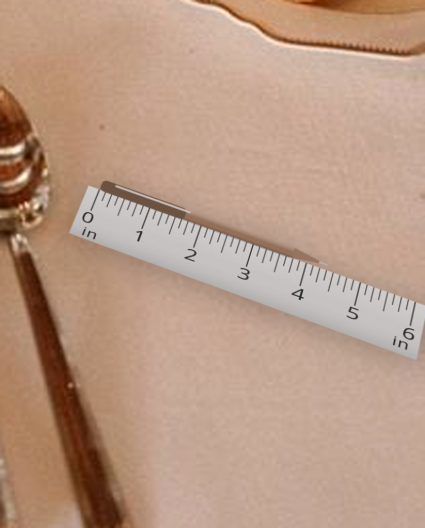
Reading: 4.375 in
